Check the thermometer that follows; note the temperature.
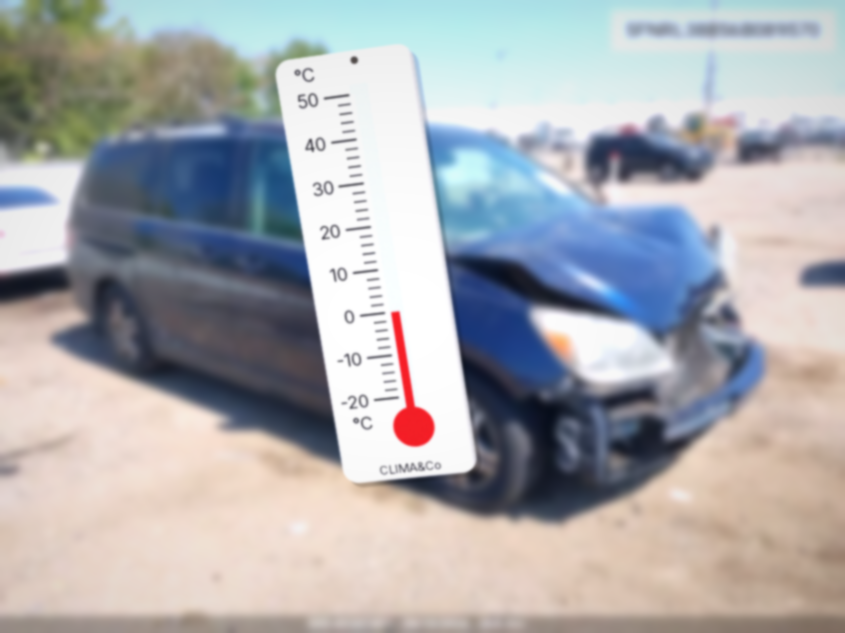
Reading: 0 °C
